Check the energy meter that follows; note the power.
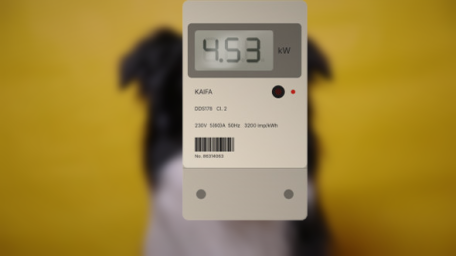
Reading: 4.53 kW
